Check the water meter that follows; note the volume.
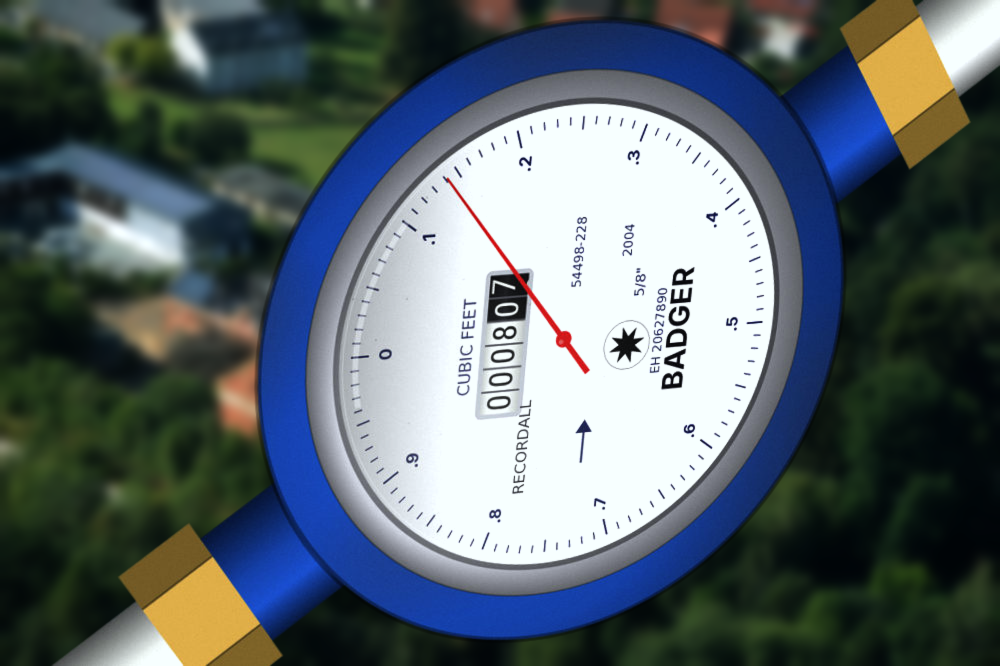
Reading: 807.14 ft³
